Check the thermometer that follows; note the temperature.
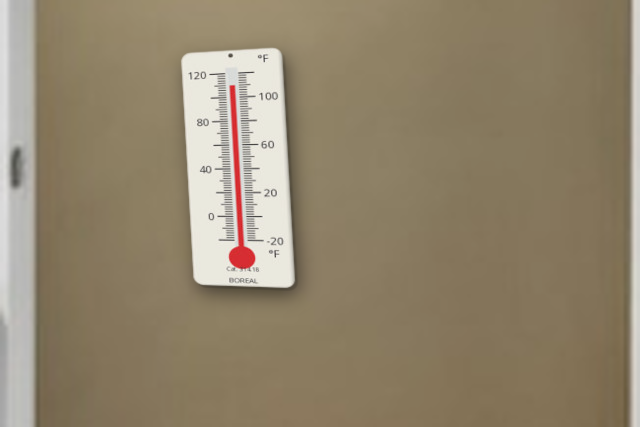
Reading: 110 °F
